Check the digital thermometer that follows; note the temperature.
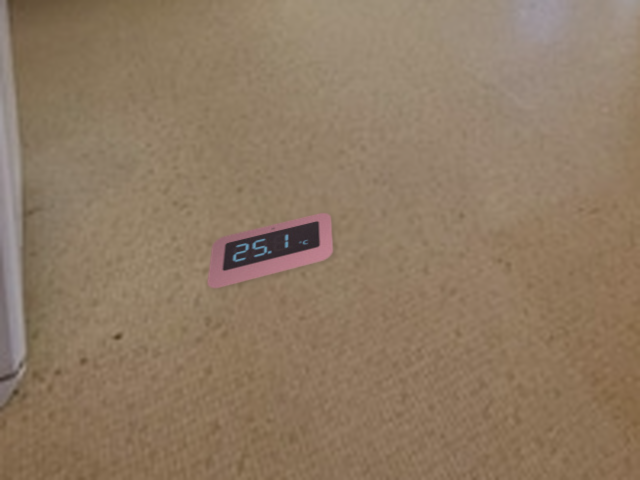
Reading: 25.1 °C
